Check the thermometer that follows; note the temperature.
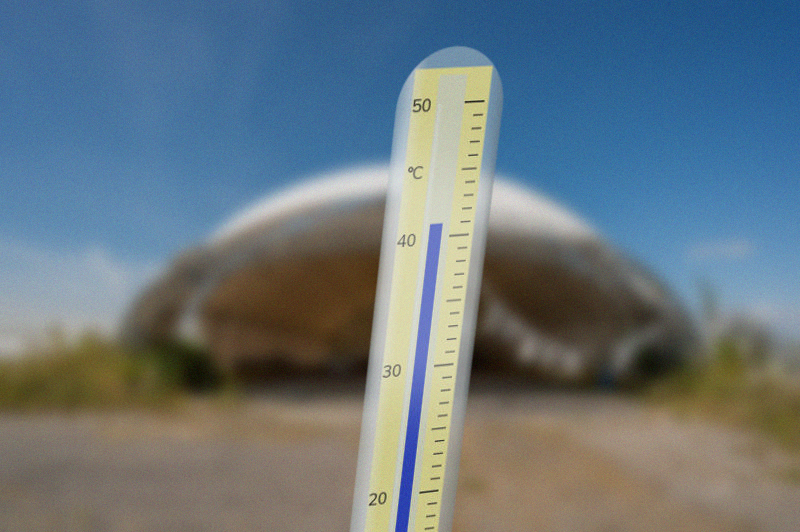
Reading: 41 °C
